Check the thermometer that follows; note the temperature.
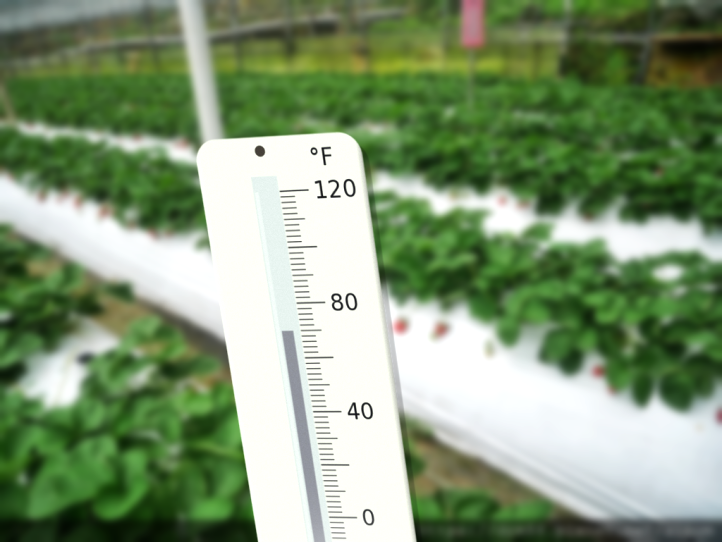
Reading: 70 °F
